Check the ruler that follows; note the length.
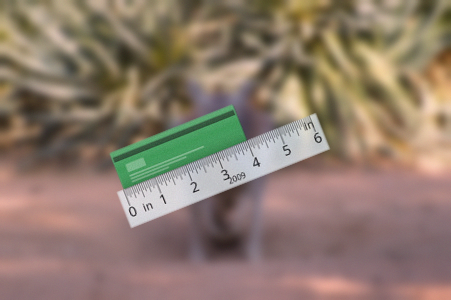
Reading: 4 in
